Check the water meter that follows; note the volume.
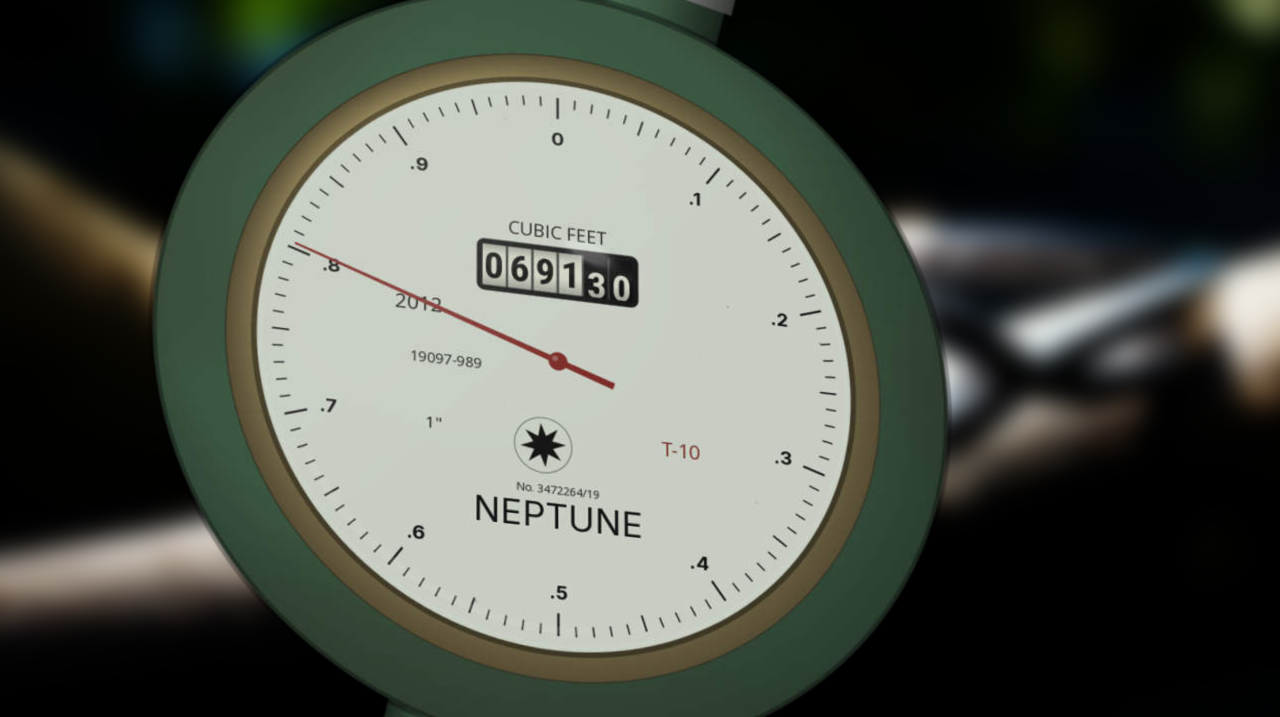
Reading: 69129.80 ft³
